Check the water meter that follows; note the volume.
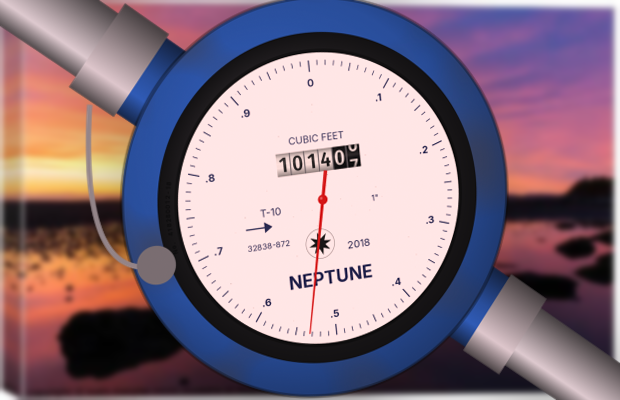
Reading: 101406.53 ft³
